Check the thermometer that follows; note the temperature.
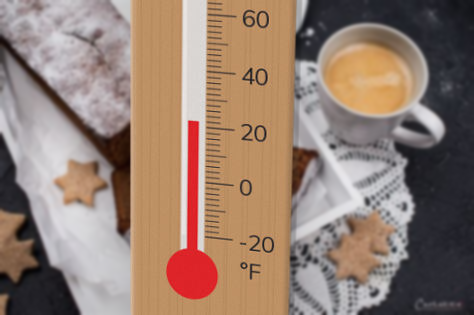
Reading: 22 °F
